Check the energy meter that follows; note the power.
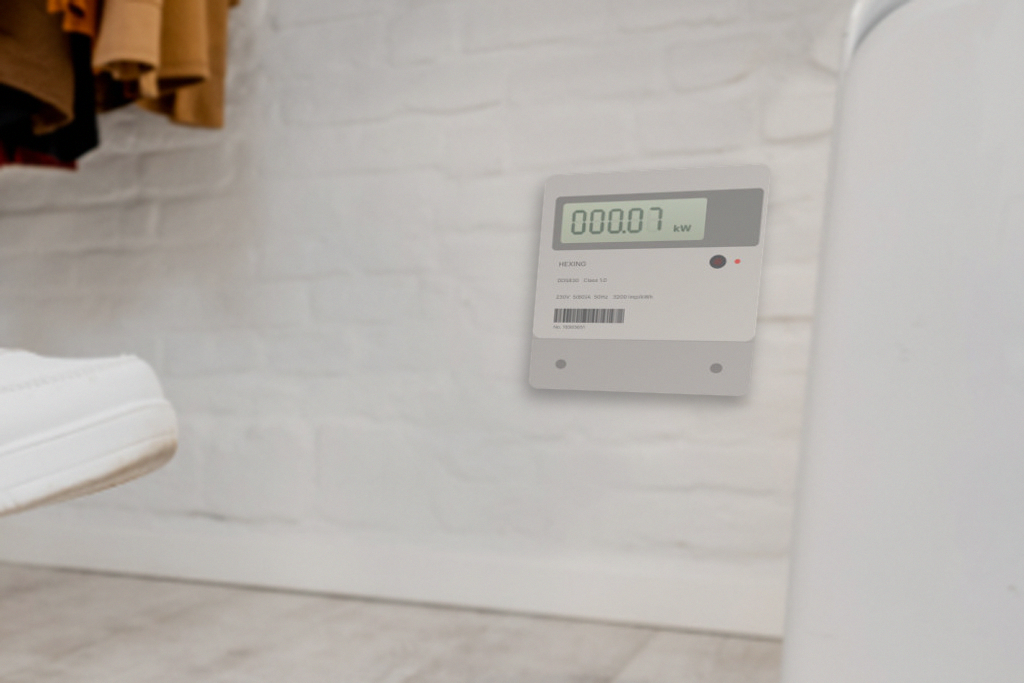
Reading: 0.07 kW
